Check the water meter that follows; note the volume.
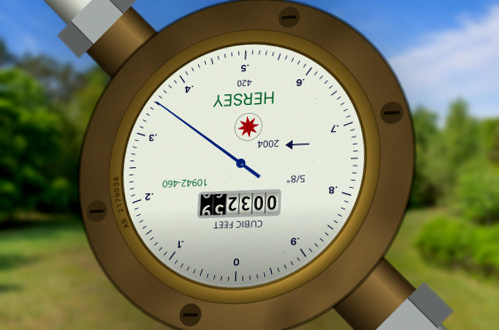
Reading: 3259.35 ft³
